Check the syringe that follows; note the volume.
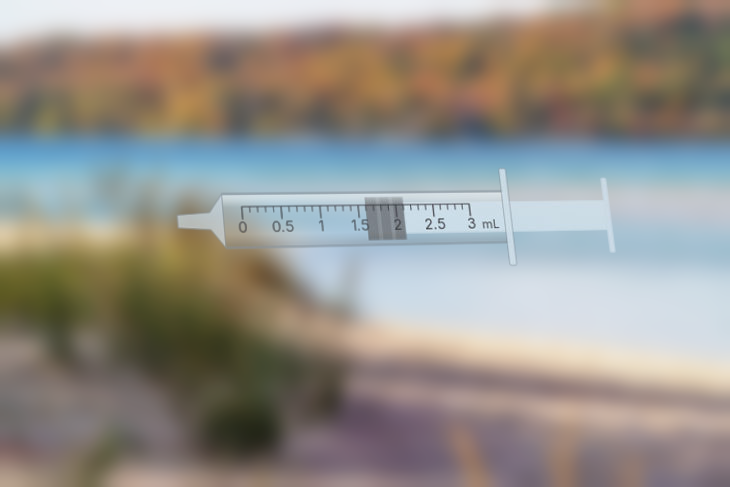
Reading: 1.6 mL
